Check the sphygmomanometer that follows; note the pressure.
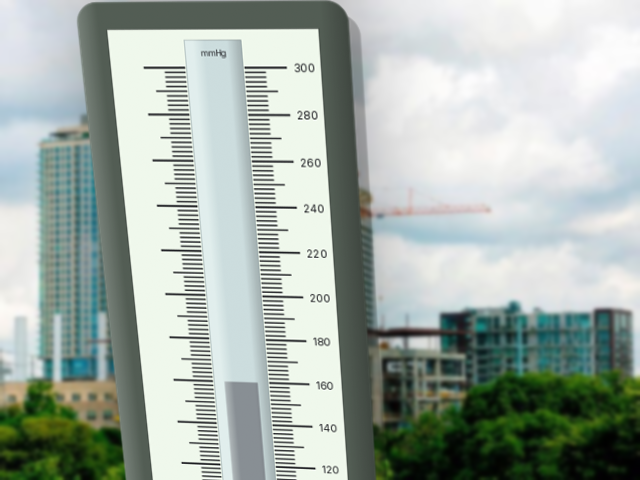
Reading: 160 mmHg
